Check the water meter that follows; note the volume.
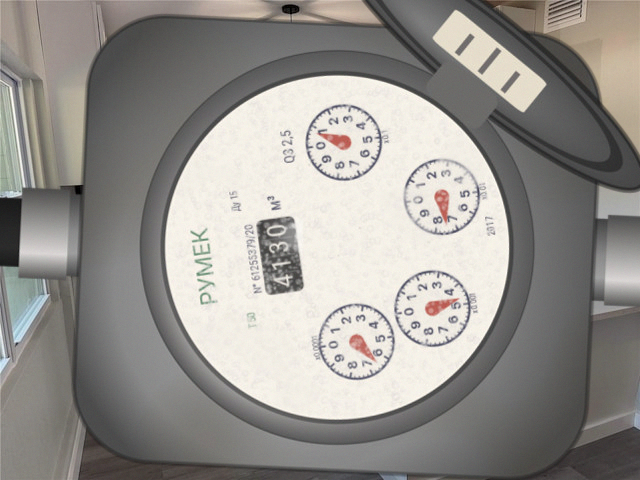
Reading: 4130.0746 m³
